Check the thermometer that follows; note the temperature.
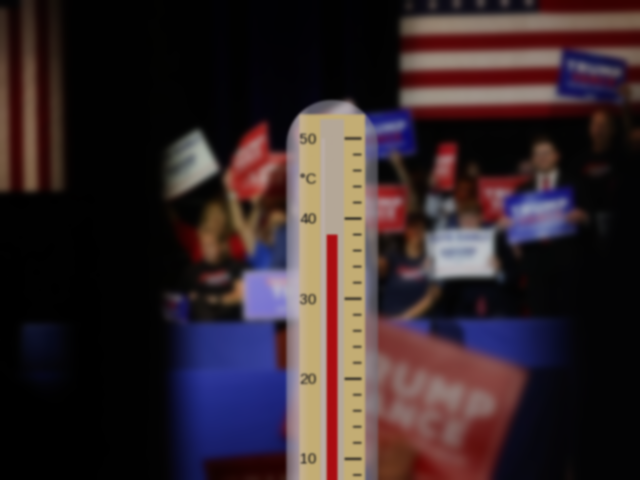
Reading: 38 °C
